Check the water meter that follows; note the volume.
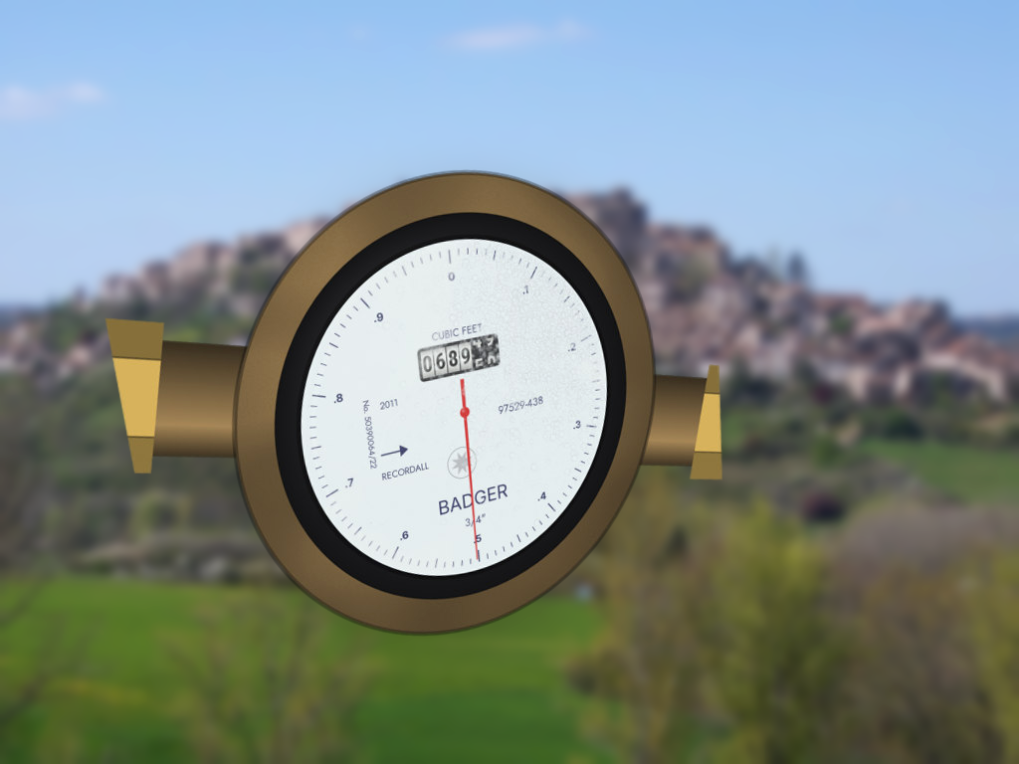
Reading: 68949.50 ft³
